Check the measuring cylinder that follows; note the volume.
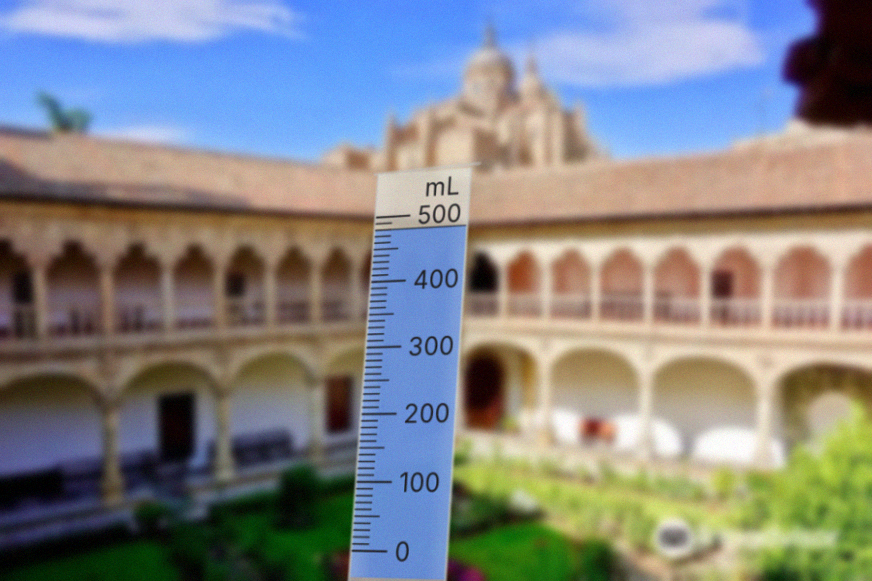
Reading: 480 mL
